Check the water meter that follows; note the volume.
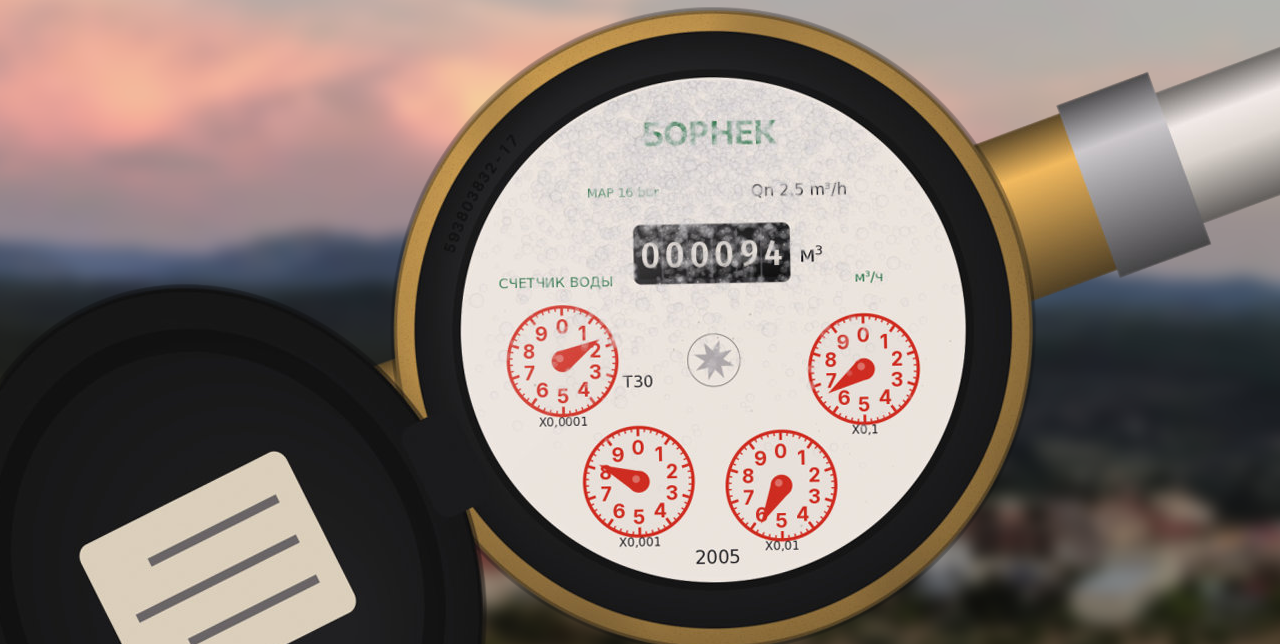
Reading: 94.6581 m³
